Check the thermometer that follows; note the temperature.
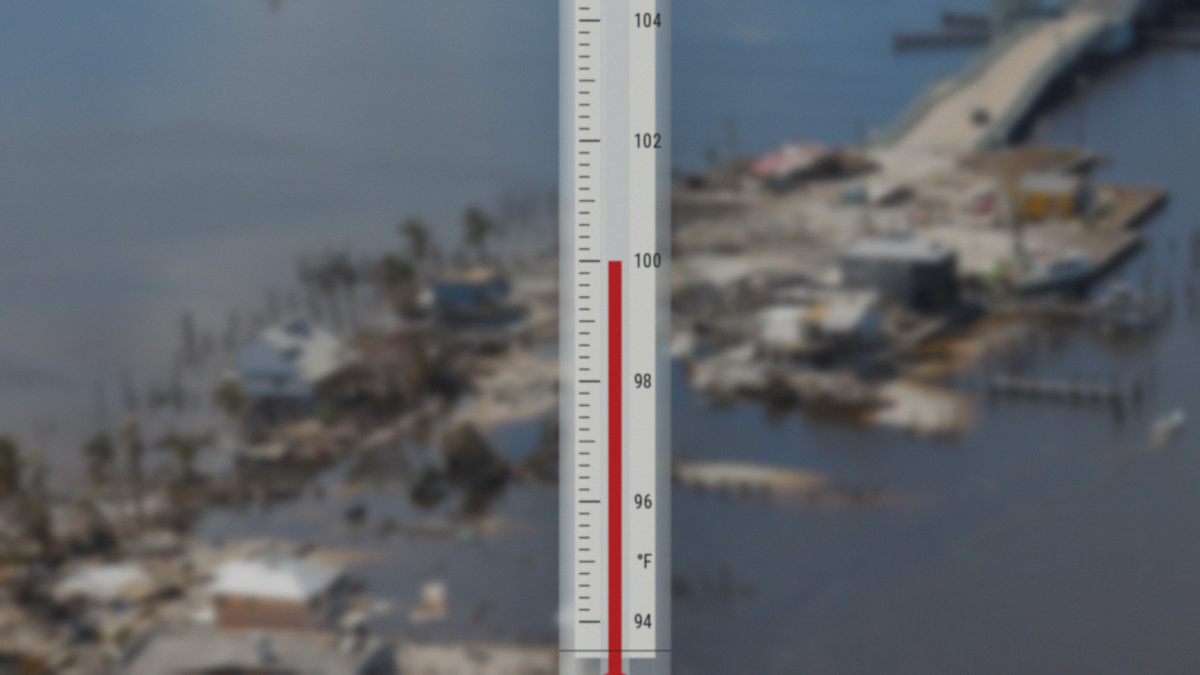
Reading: 100 °F
